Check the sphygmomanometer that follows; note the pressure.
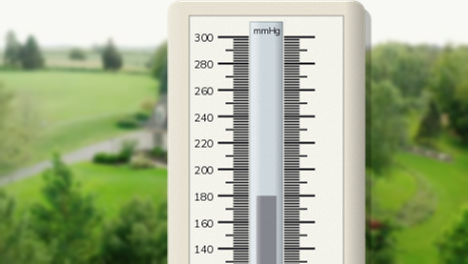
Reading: 180 mmHg
